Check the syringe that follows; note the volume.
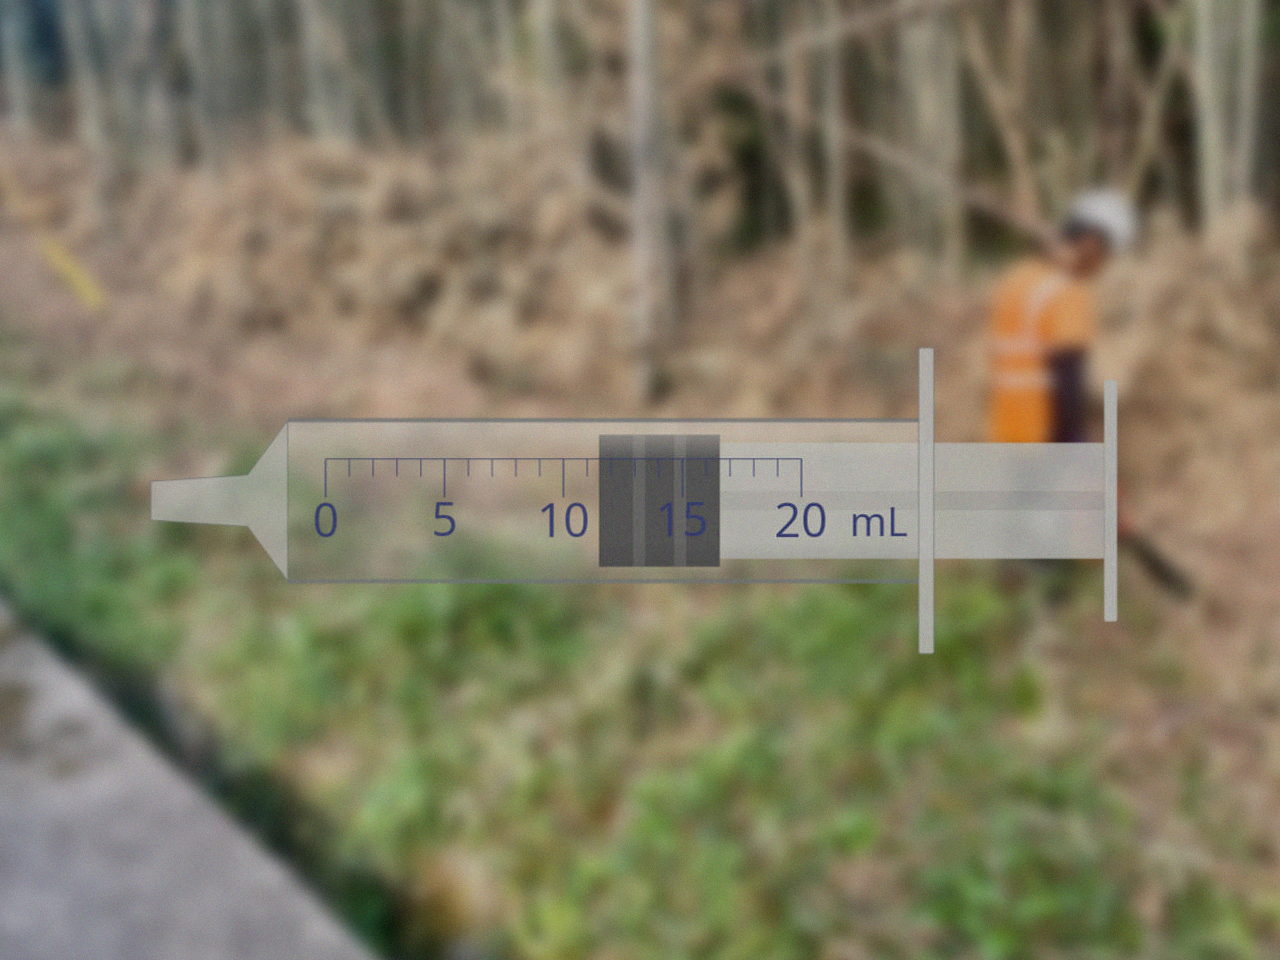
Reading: 11.5 mL
